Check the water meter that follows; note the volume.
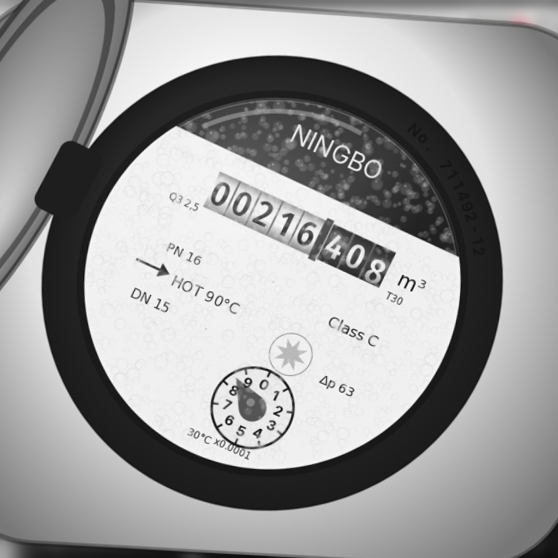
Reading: 216.4078 m³
